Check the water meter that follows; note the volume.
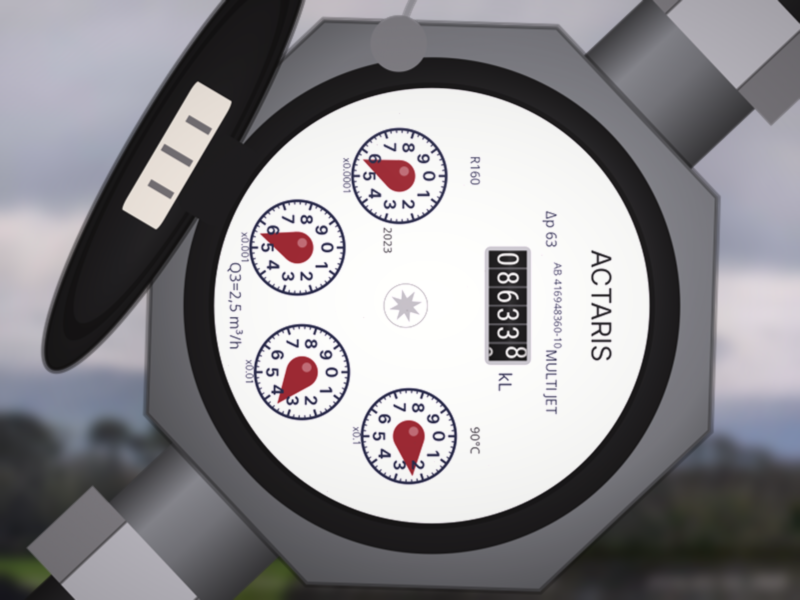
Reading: 86338.2355 kL
